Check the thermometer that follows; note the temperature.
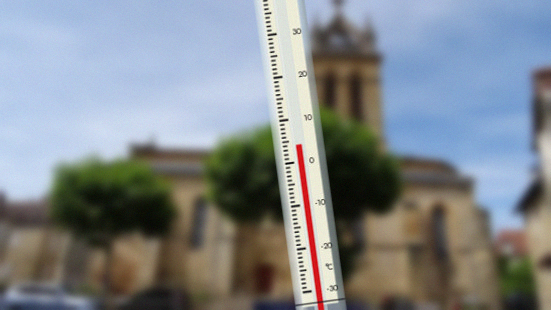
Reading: 4 °C
